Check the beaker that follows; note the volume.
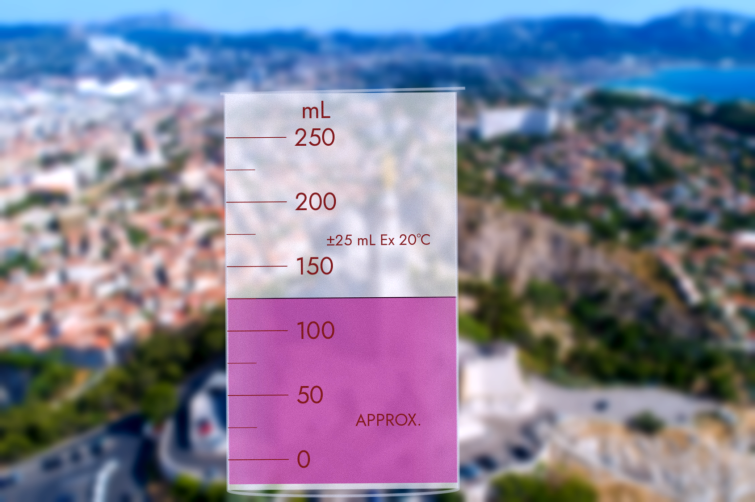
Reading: 125 mL
